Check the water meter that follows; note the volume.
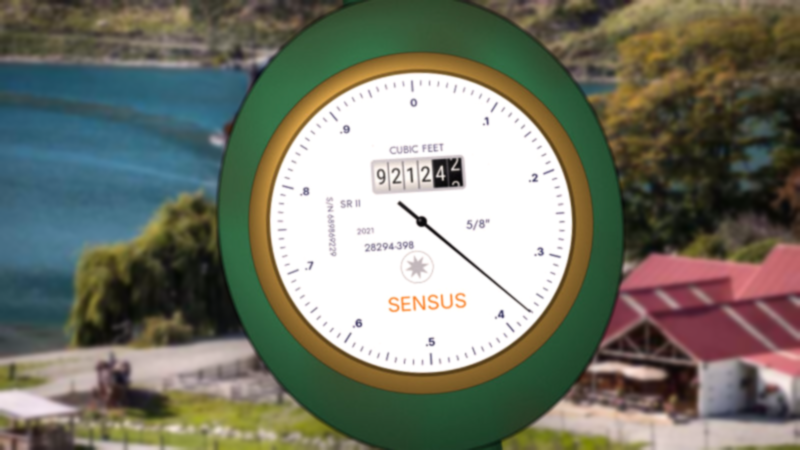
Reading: 921242.37 ft³
